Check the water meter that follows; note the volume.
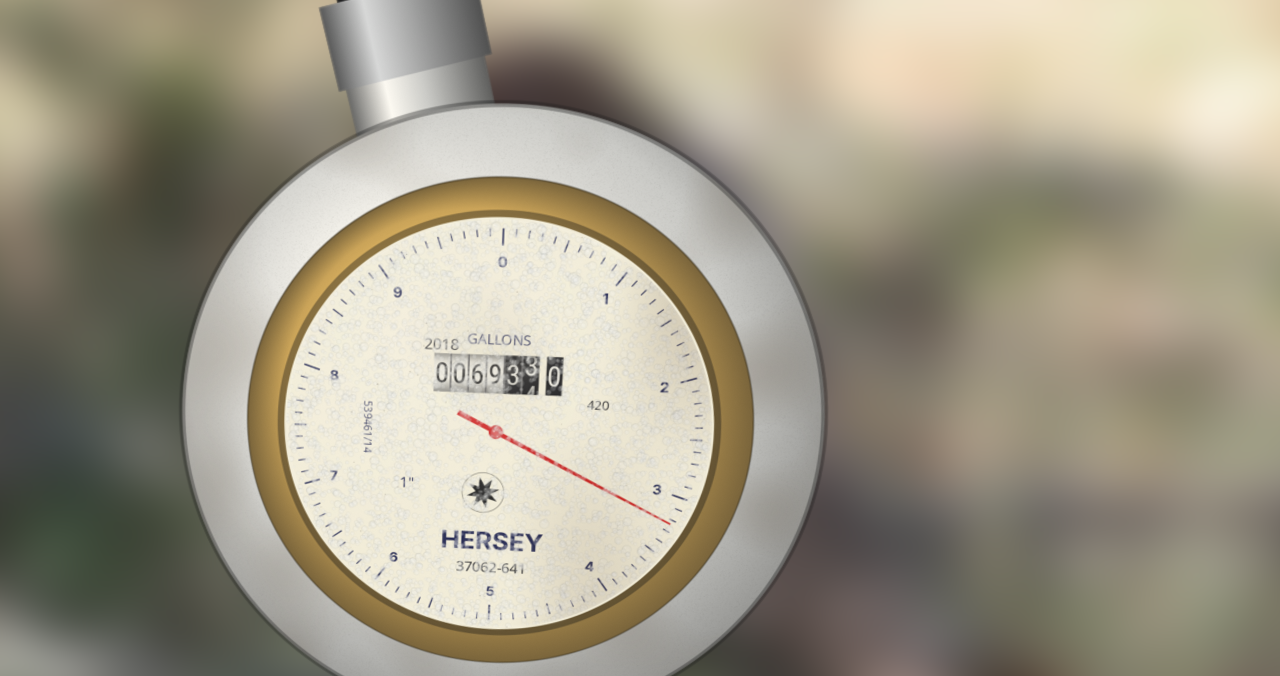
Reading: 69333.2 gal
